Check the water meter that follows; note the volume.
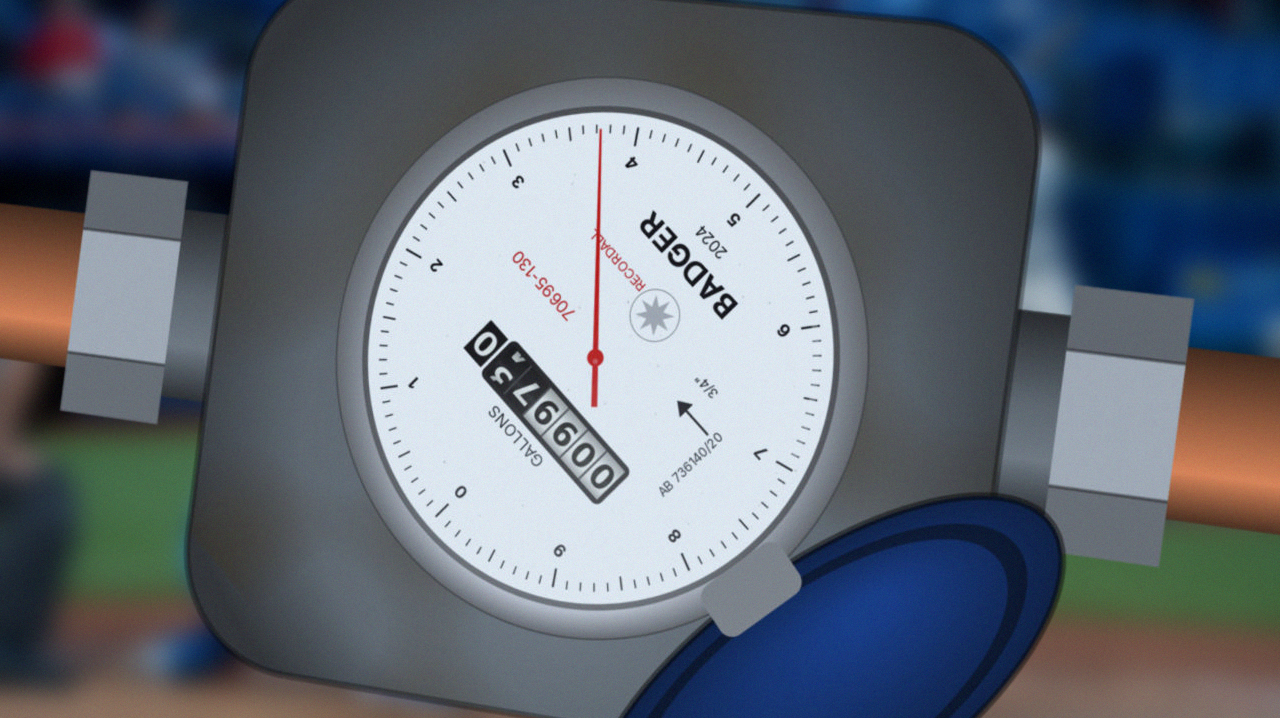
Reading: 99733.7 gal
